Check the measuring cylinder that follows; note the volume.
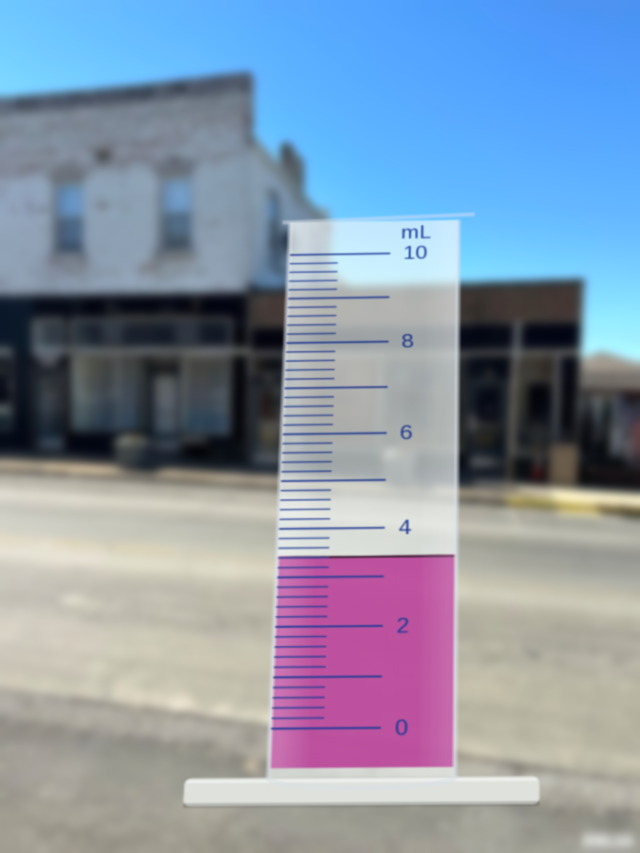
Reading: 3.4 mL
